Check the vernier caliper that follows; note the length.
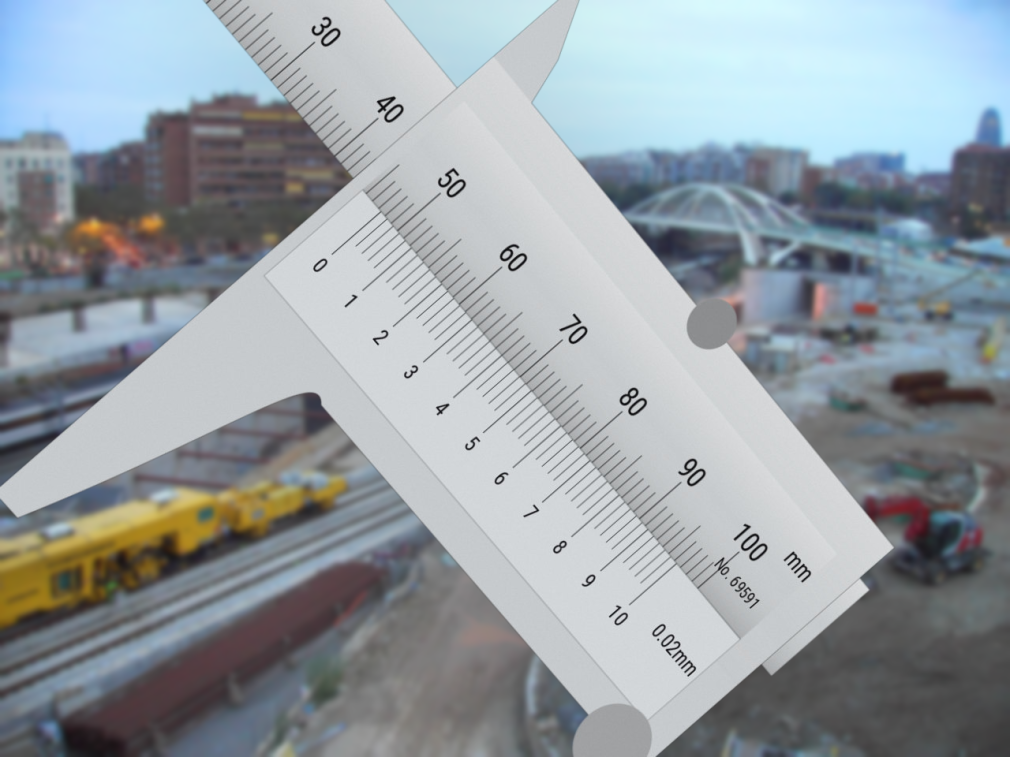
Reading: 47.4 mm
